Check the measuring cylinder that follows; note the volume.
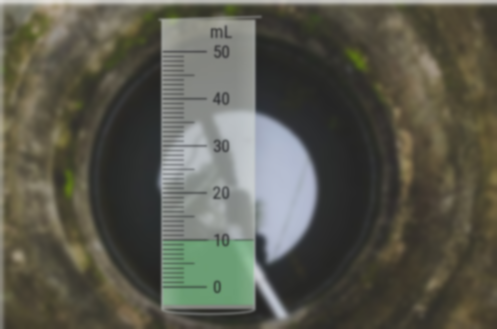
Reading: 10 mL
